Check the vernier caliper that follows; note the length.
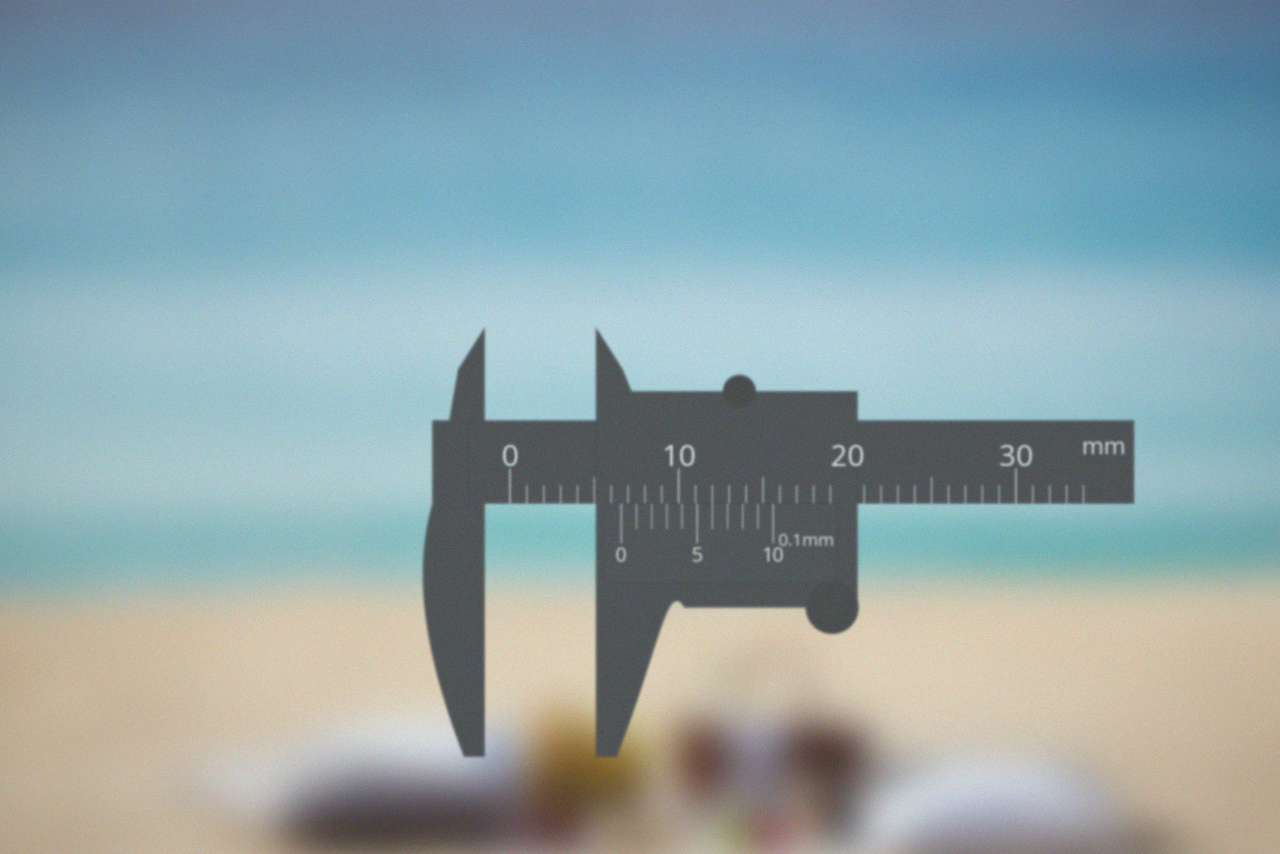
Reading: 6.6 mm
